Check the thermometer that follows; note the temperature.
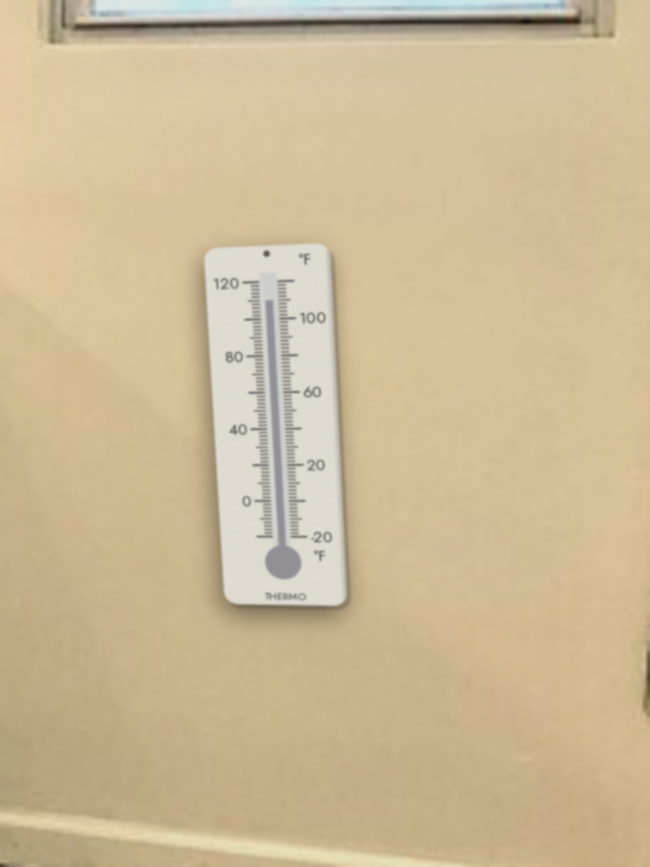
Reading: 110 °F
